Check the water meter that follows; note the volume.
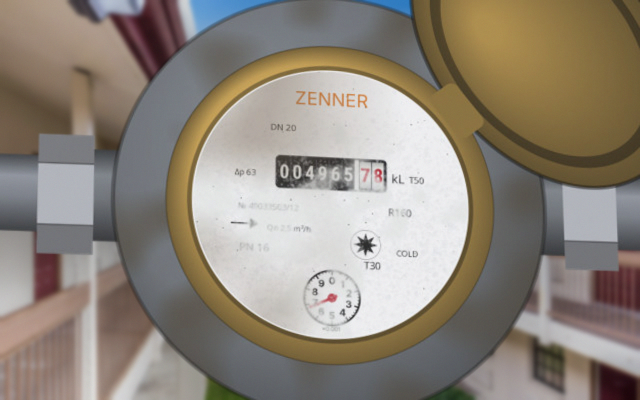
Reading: 4965.786 kL
